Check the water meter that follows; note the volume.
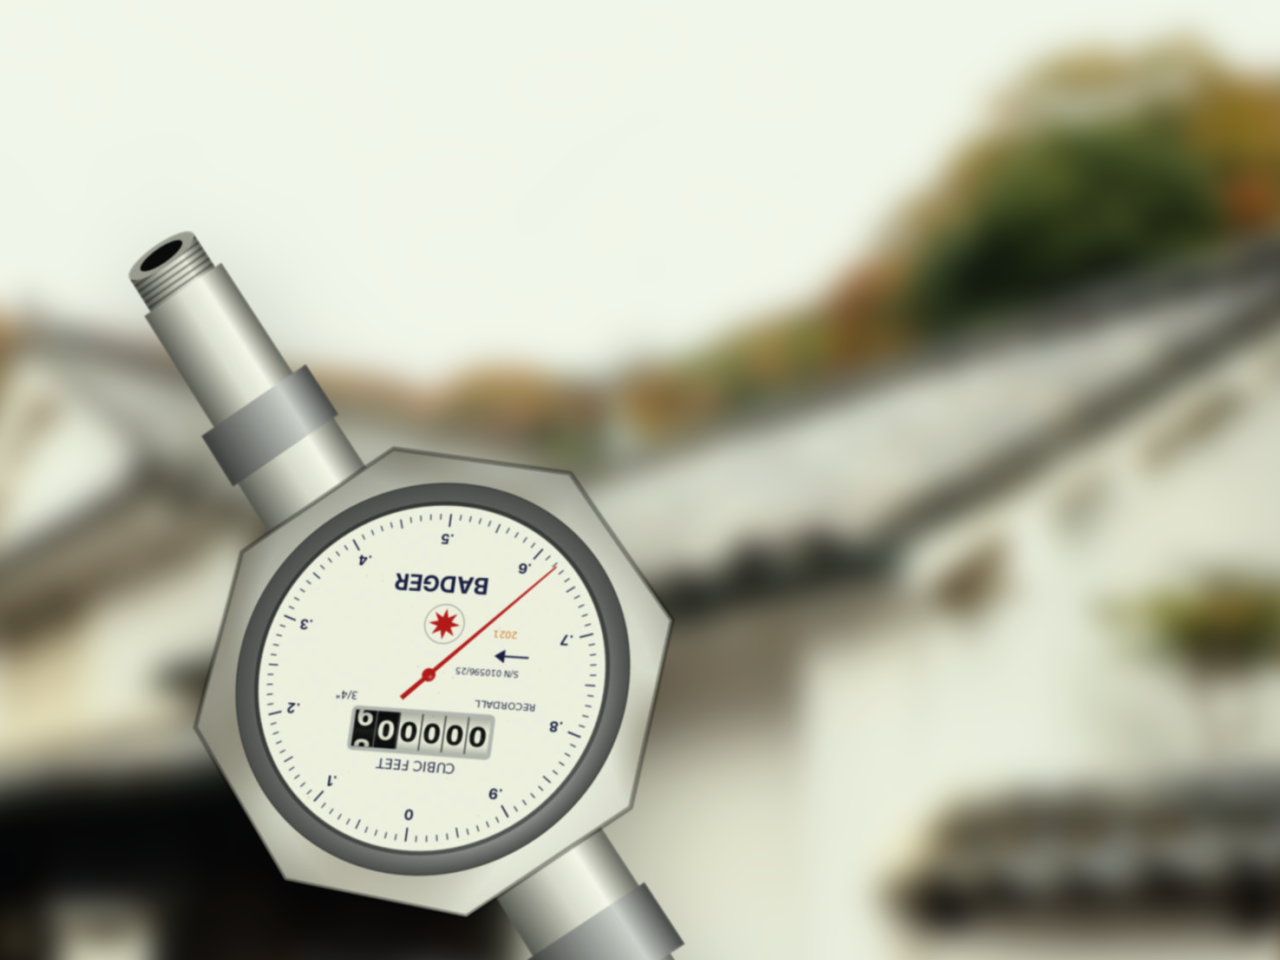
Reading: 8.62 ft³
